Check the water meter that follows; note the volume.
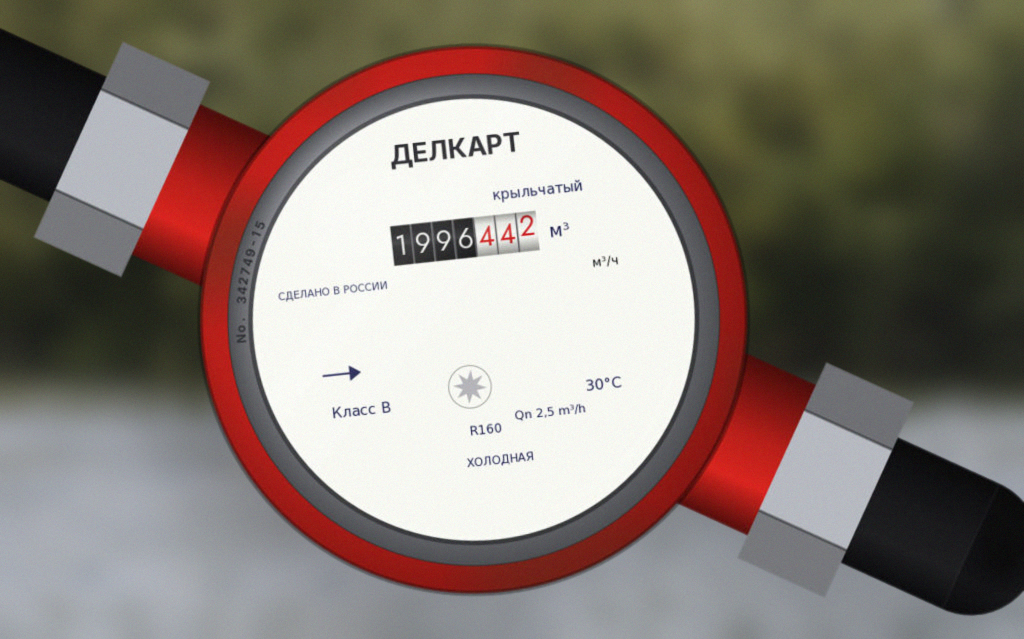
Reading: 1996.442 m³
